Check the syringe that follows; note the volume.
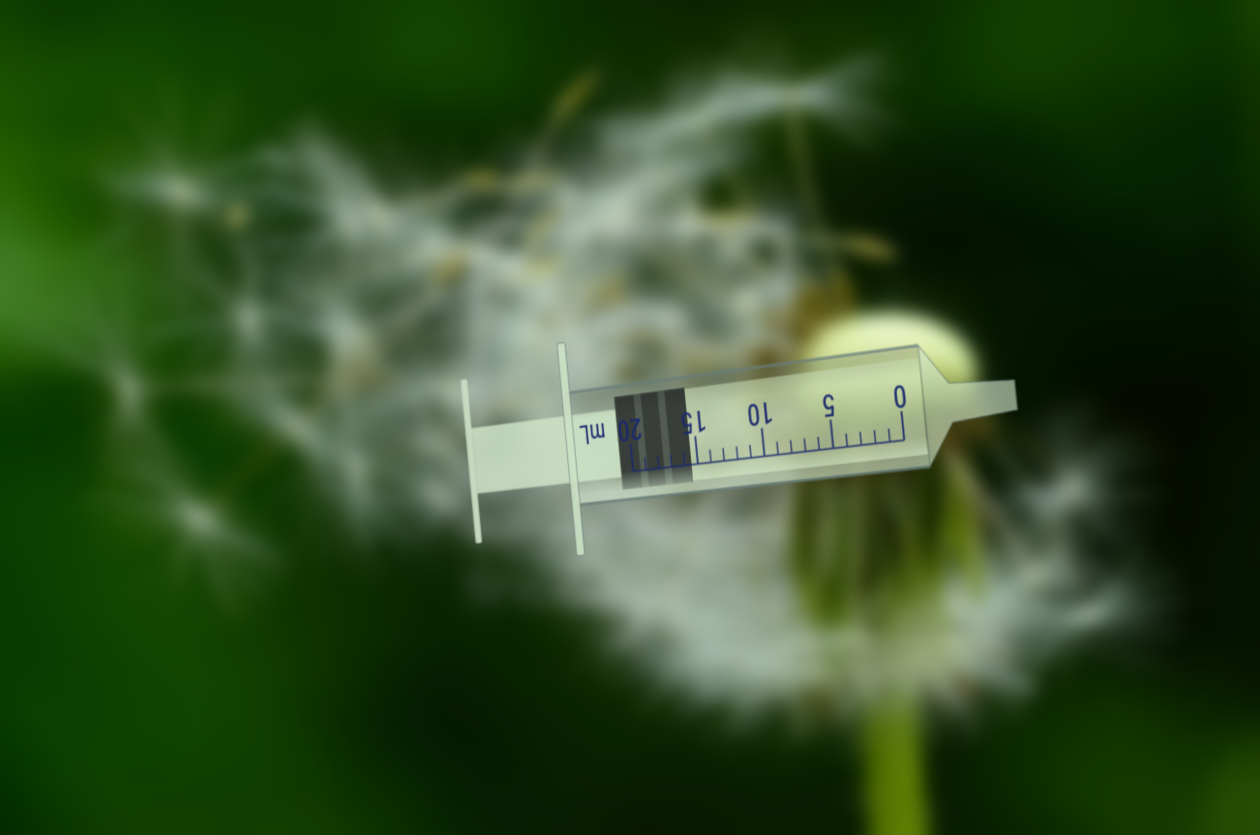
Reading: 15.5 mL
